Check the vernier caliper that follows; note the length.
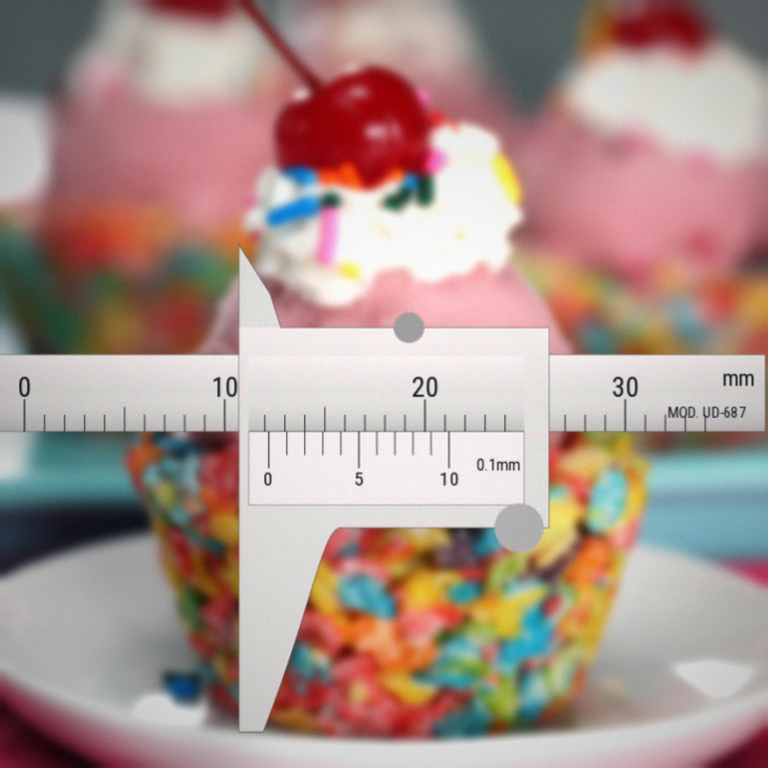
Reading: 12.2 mm
